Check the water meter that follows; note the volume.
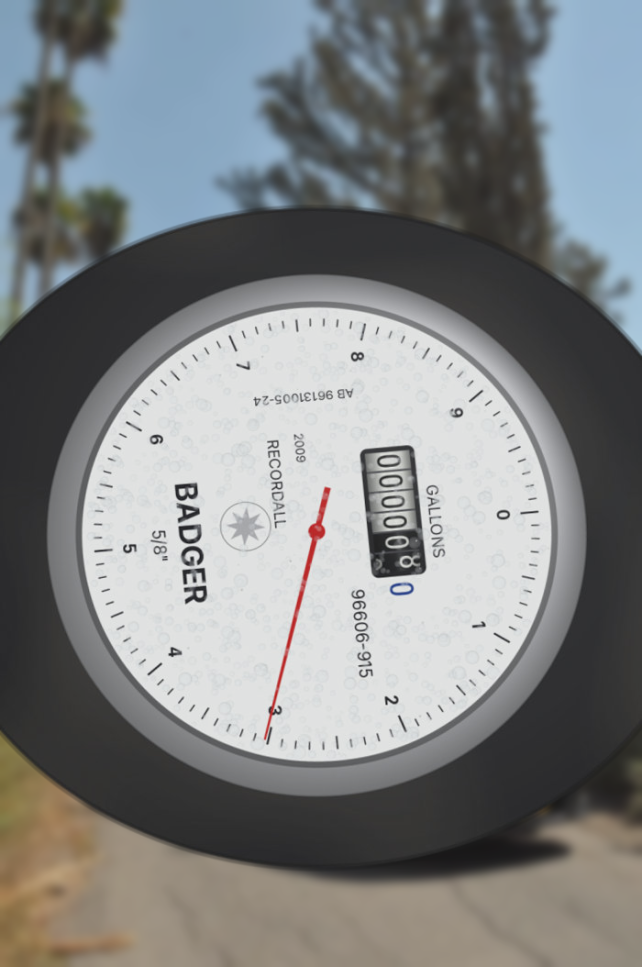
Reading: 83.0 gal
